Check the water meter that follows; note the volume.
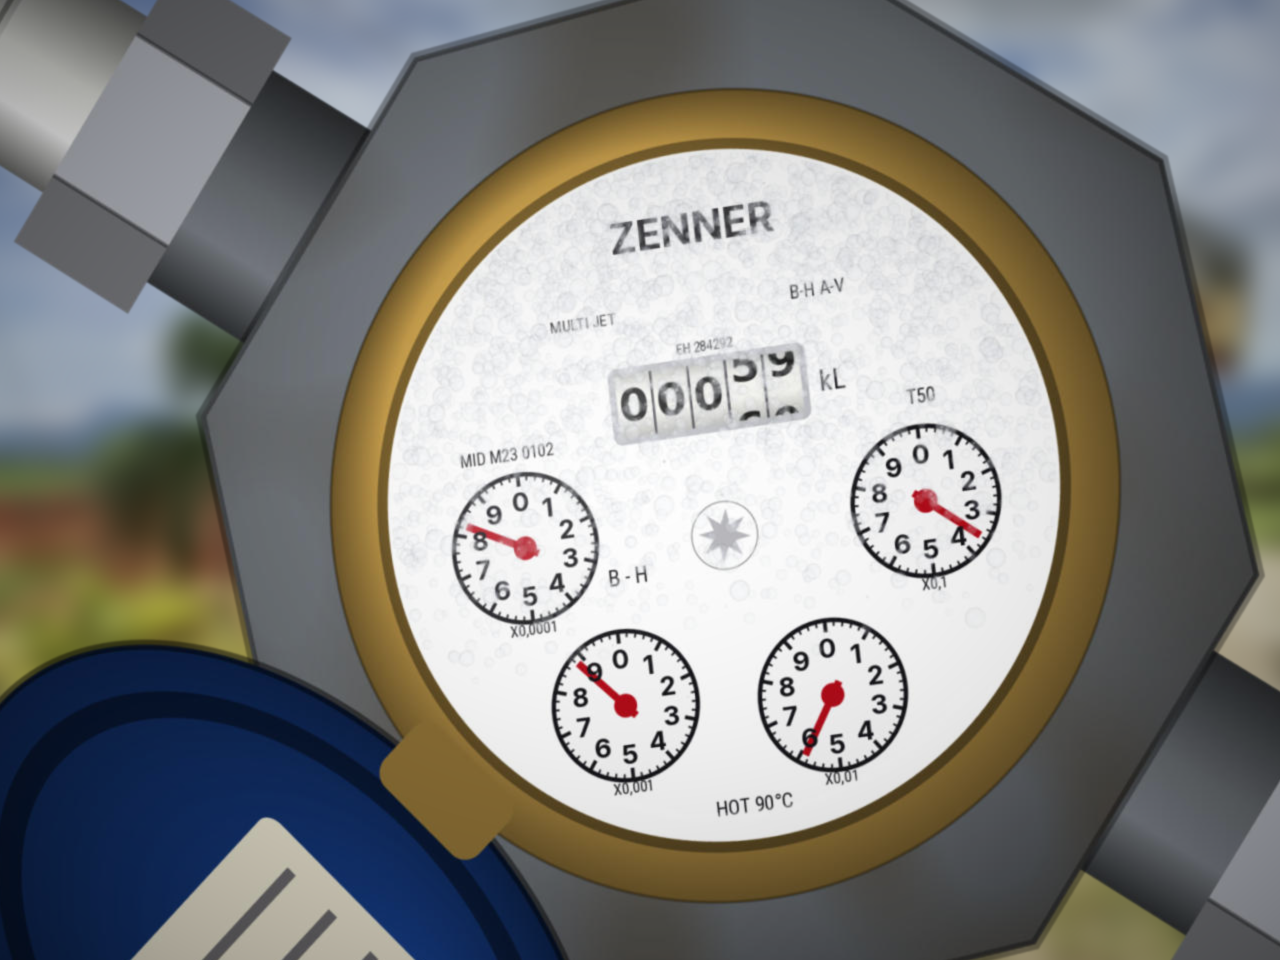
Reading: 59.3588 kL
